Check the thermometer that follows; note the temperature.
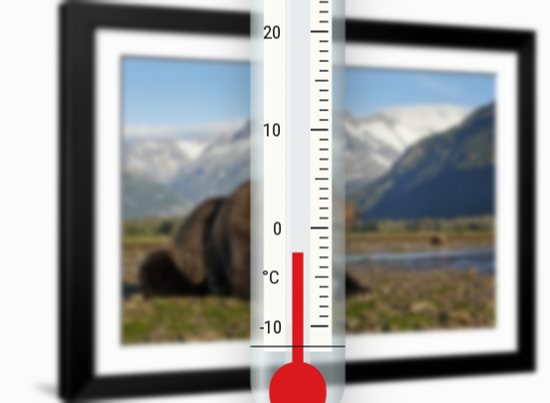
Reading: -2.5 °C
